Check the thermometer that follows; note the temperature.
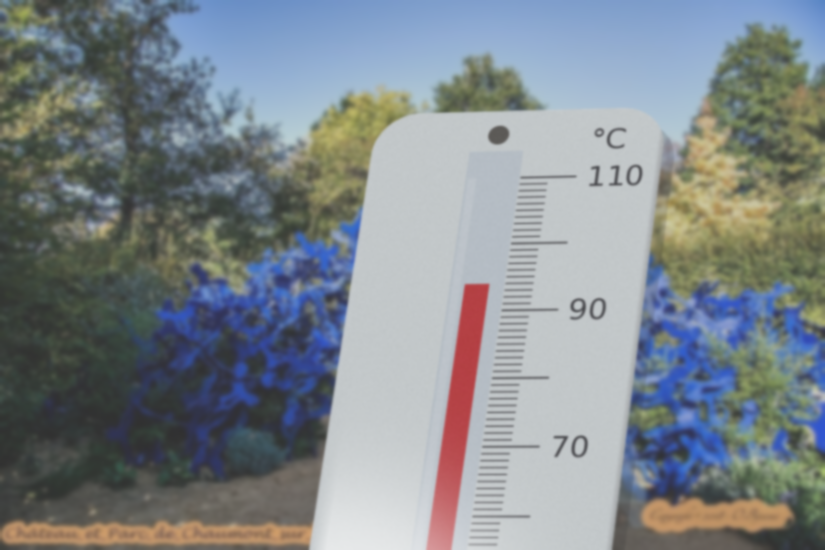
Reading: 94 °C
